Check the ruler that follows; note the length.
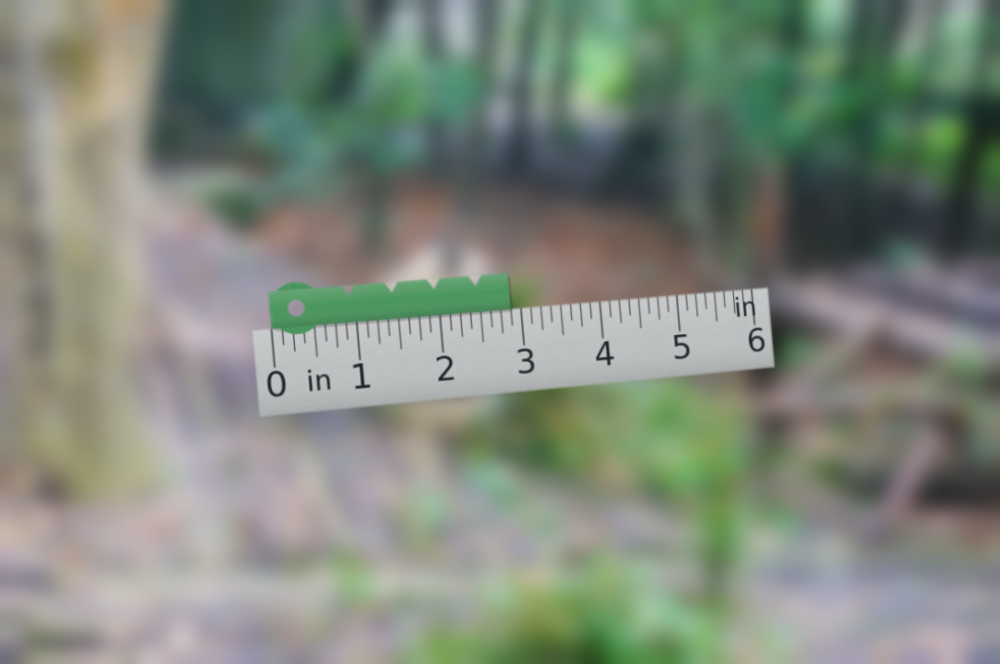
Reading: 2.875 in
